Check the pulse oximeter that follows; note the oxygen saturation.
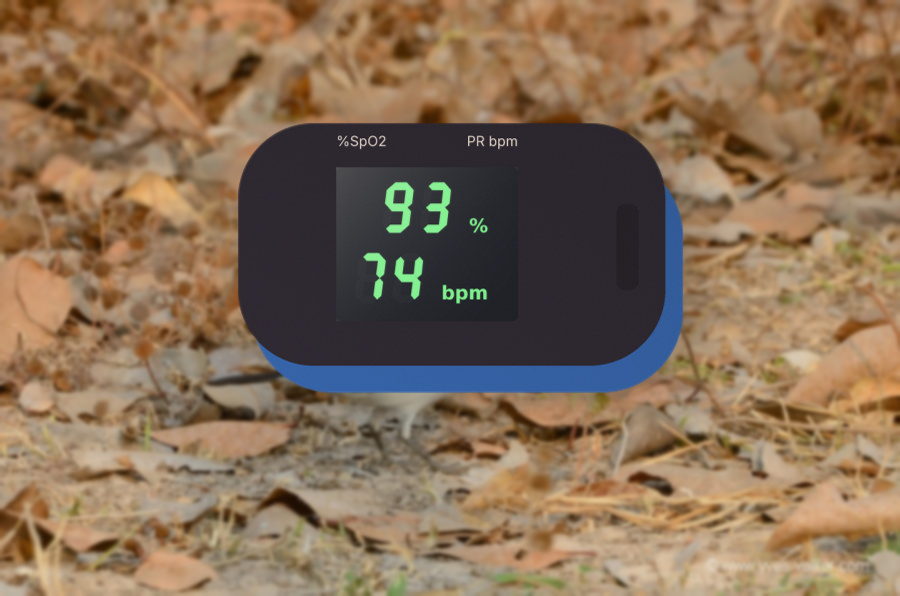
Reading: 93 %
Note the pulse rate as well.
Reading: 74 bpm
